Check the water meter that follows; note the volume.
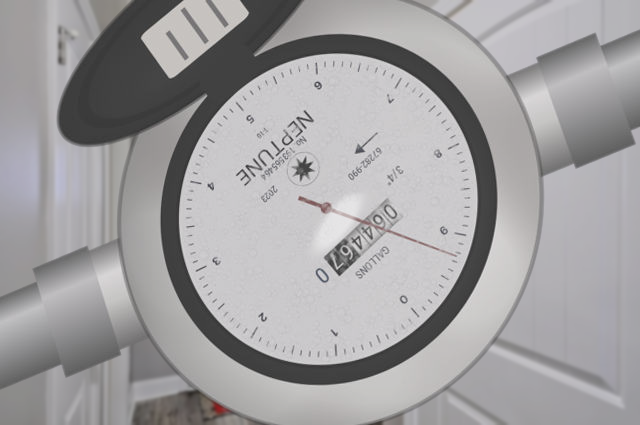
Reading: 644669.2 gal
